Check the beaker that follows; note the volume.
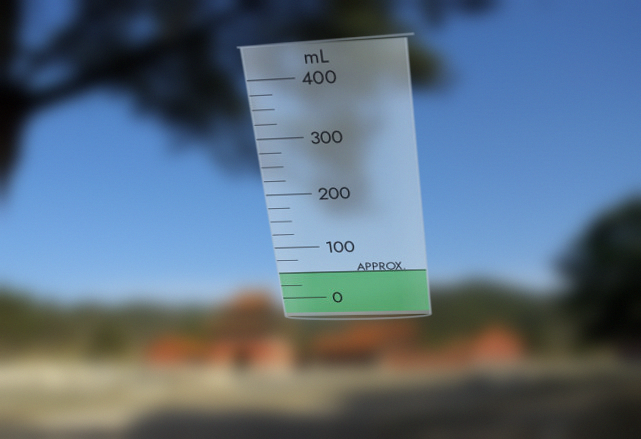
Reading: 50 mL
